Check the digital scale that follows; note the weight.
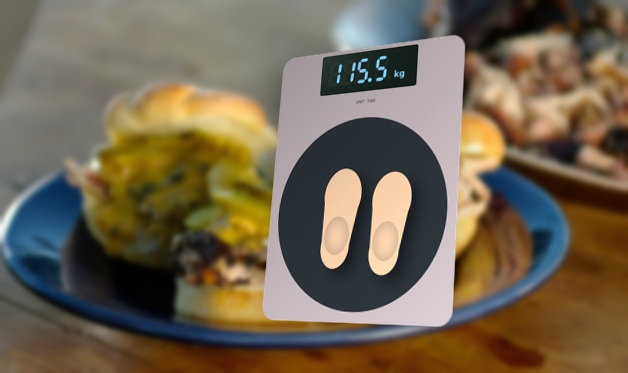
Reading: 115.5 kg
